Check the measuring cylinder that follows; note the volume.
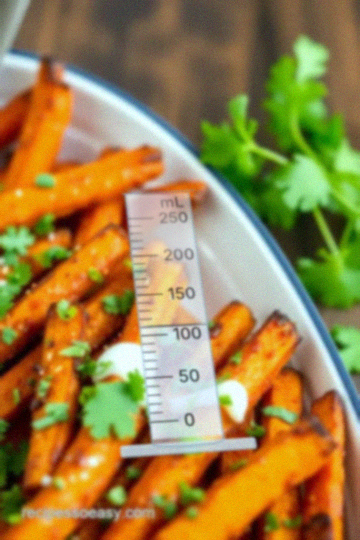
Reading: 110 mL
